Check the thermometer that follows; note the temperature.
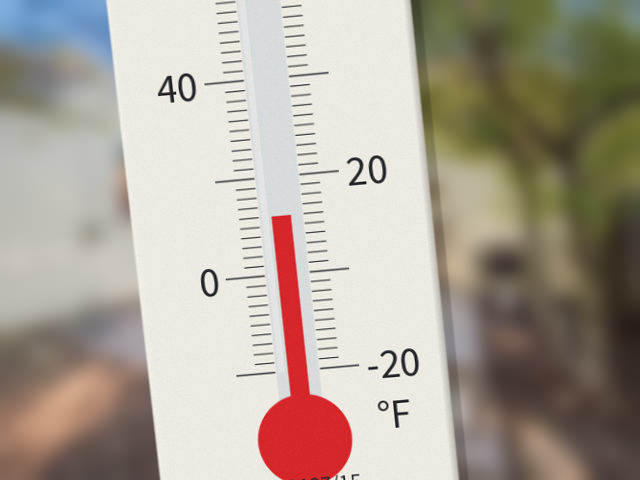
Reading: 12 °F
